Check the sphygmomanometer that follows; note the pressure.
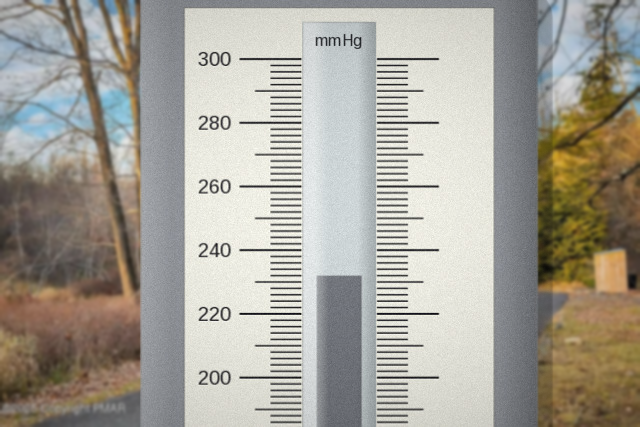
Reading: 232 mmHg
